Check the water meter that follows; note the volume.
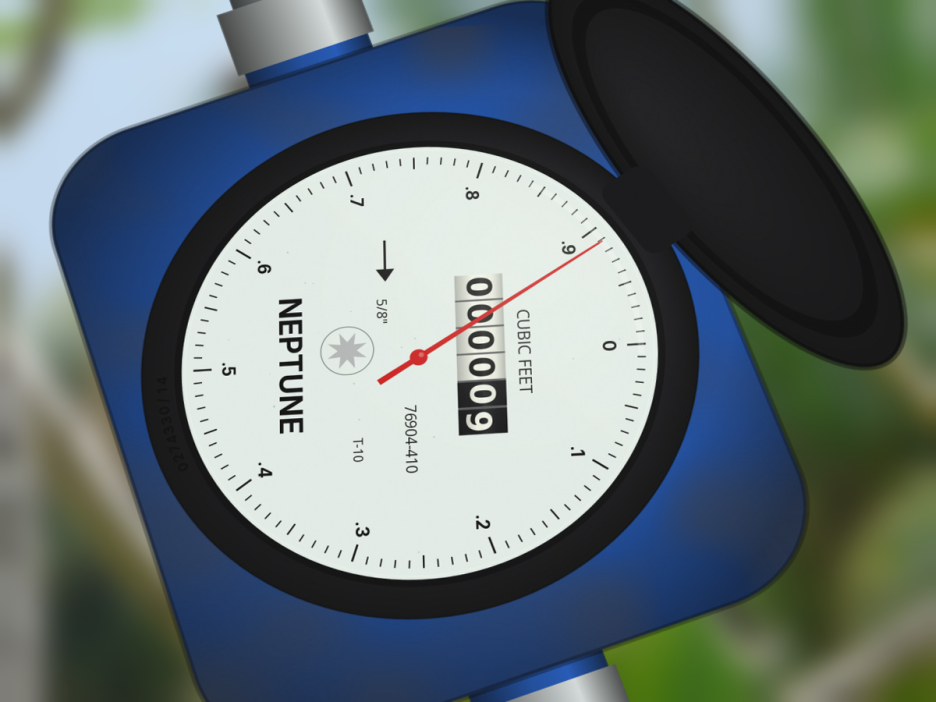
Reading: 8.91 ft³
